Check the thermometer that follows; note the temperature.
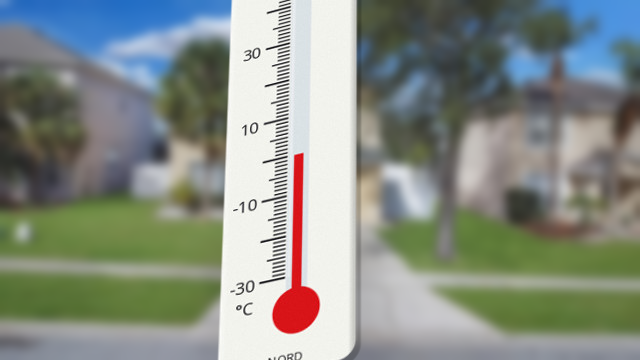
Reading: 0 °C
